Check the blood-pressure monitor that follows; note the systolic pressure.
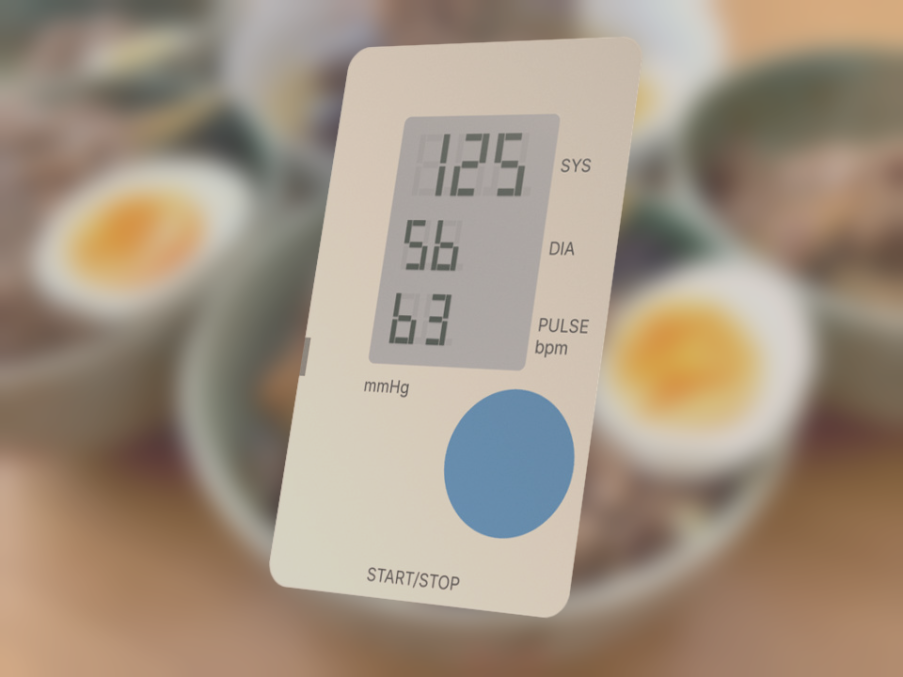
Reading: 125 mmHg
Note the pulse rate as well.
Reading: 63 bpm
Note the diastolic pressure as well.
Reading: 56 mmHg
